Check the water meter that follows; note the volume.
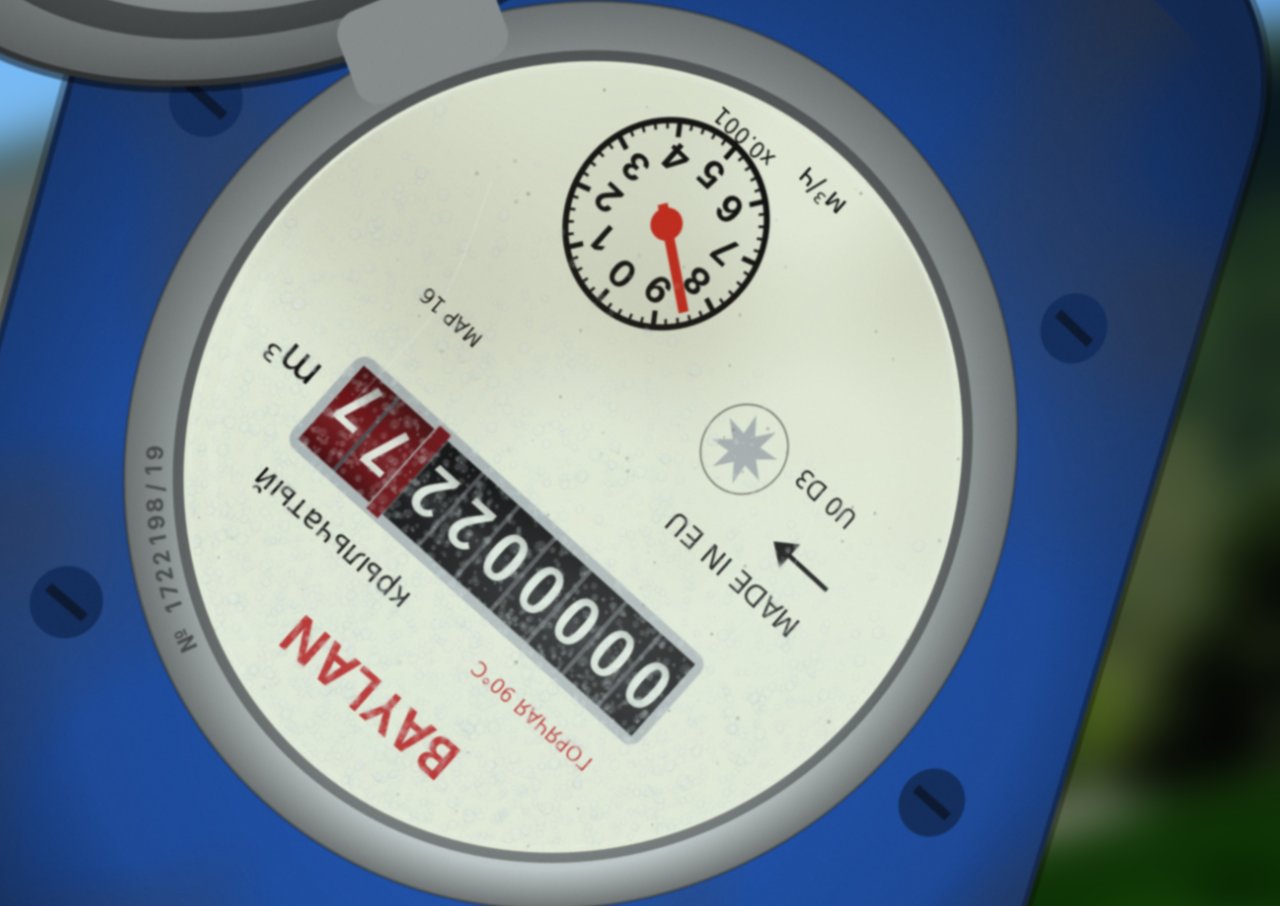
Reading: 22.768 m³
